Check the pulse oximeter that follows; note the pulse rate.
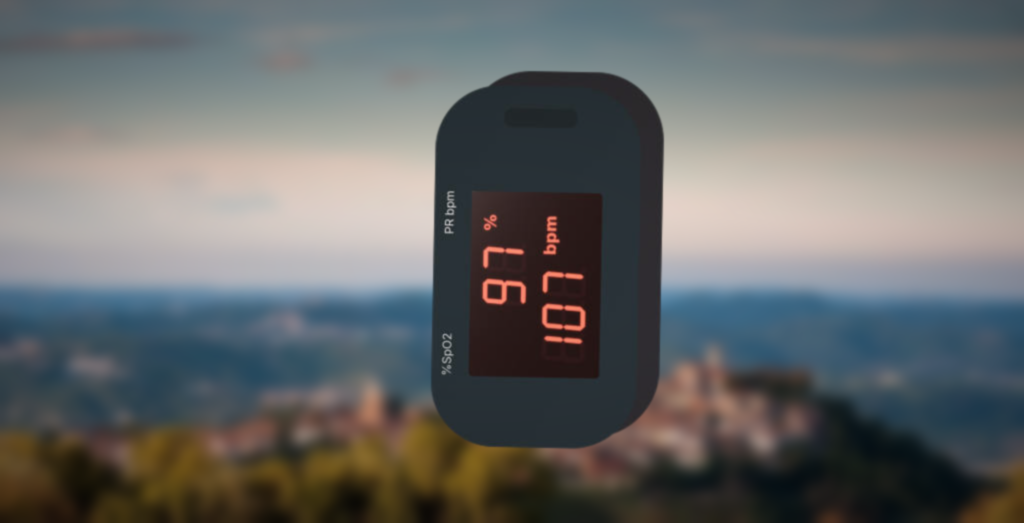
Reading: 107 bpm
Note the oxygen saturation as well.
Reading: 97 %
